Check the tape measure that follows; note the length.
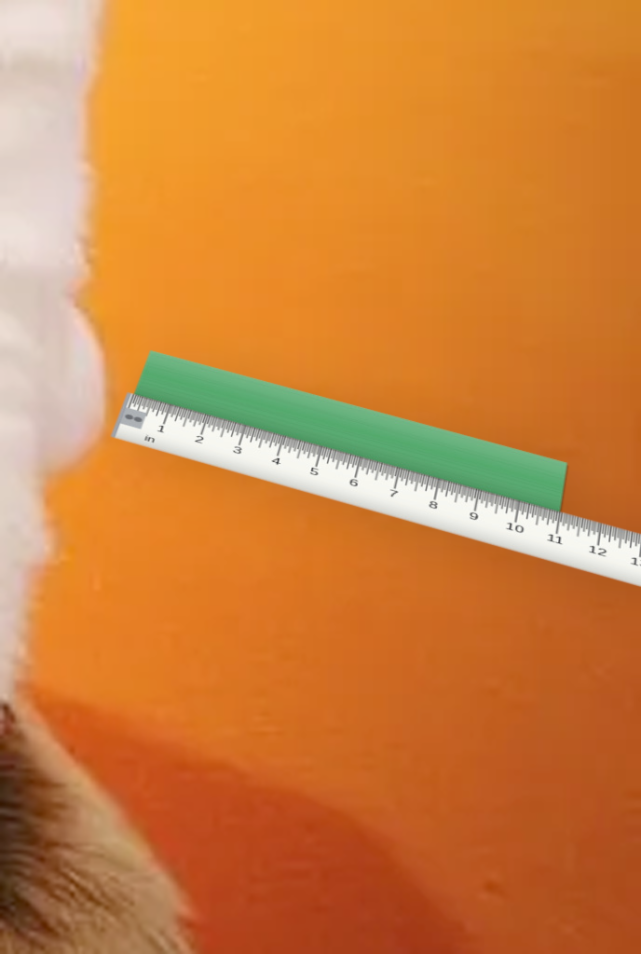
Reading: 11 in
